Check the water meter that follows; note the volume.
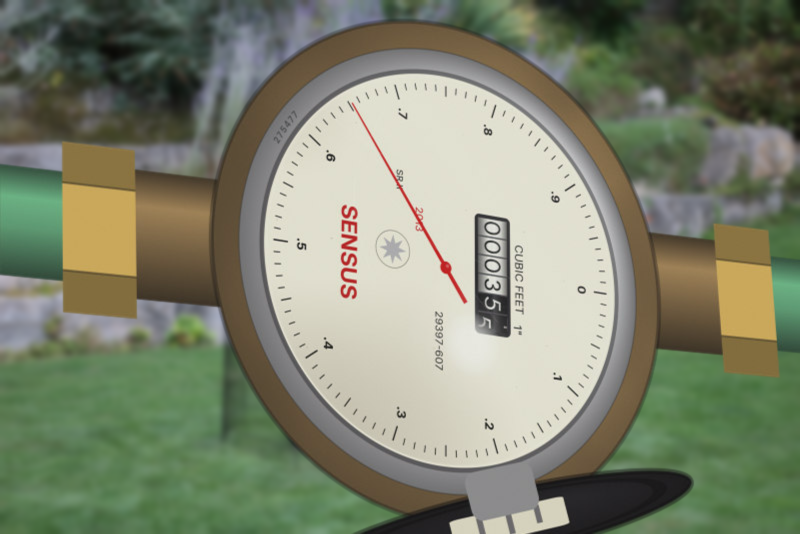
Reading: 354.65 ft³
